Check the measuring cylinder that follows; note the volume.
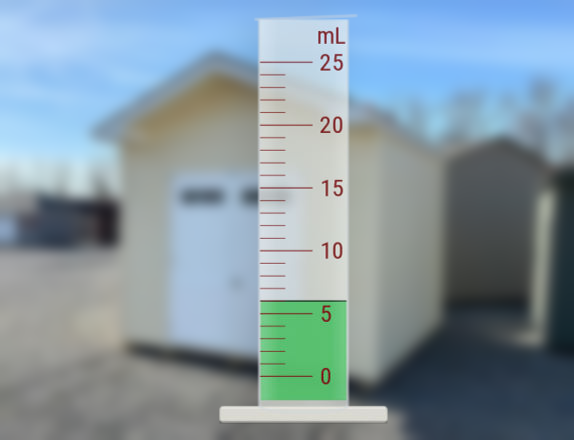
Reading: 6 mL
